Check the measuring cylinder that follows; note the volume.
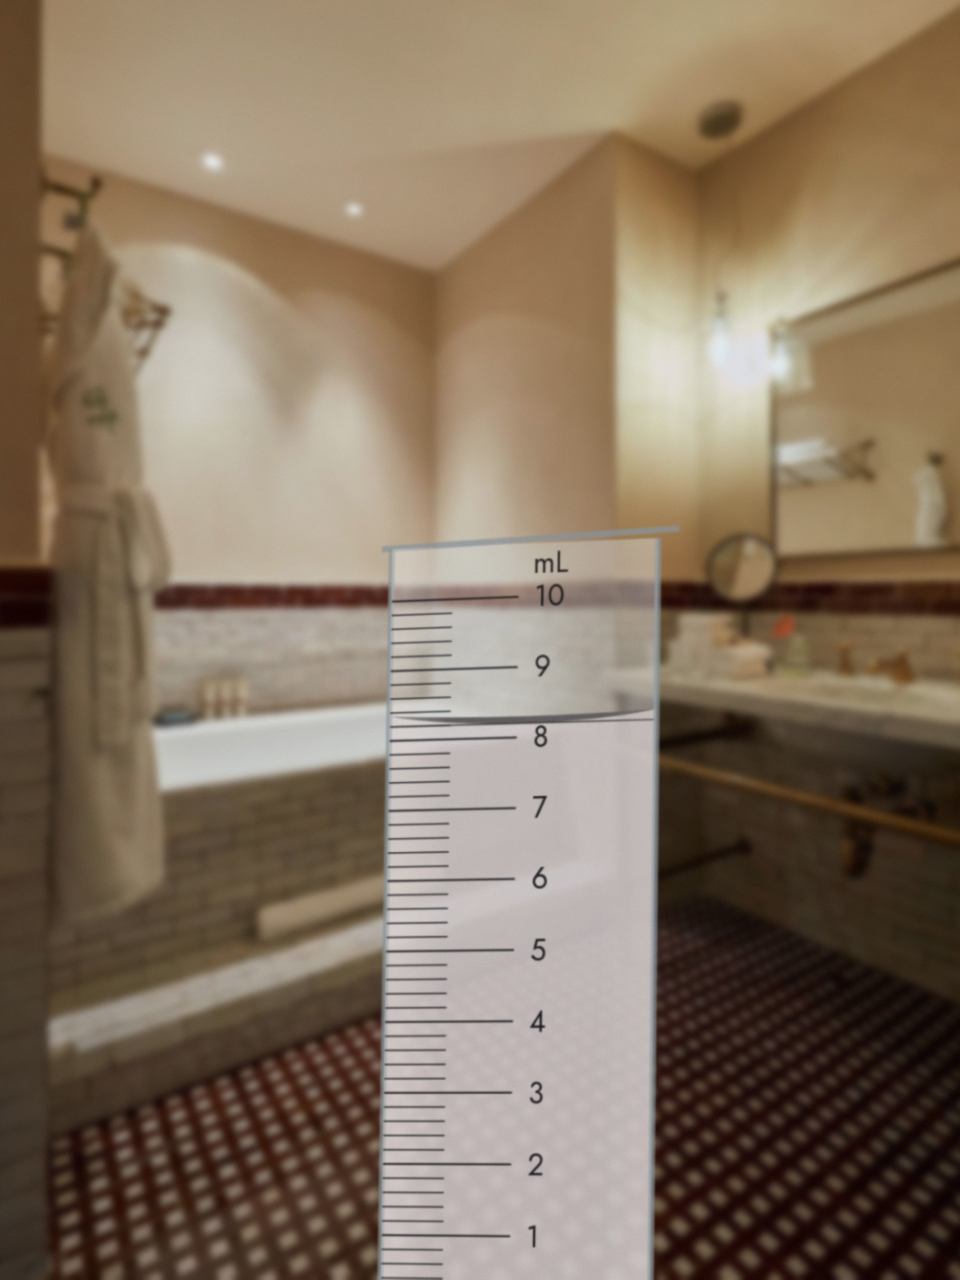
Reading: 8.2 mL
